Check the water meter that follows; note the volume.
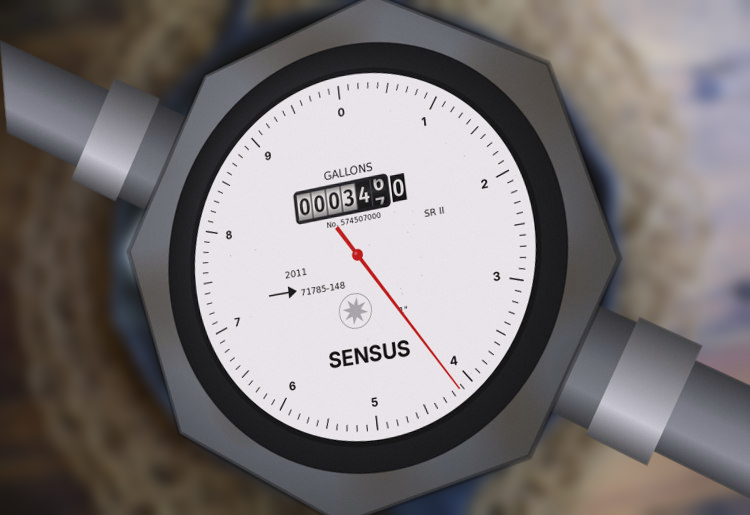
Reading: 3464.1 gal
